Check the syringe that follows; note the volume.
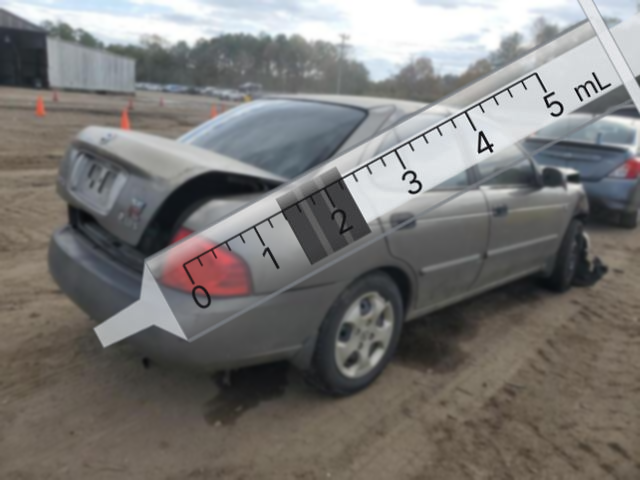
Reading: 1.4 mL
